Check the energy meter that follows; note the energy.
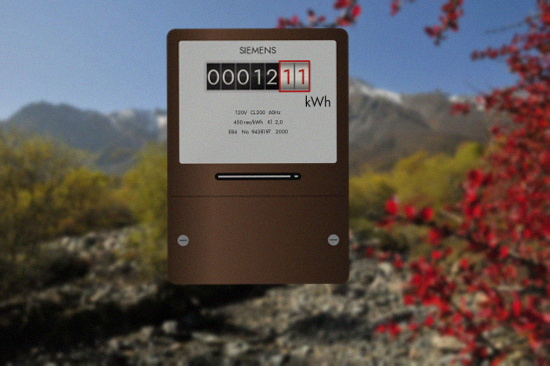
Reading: 12.11 kWh
